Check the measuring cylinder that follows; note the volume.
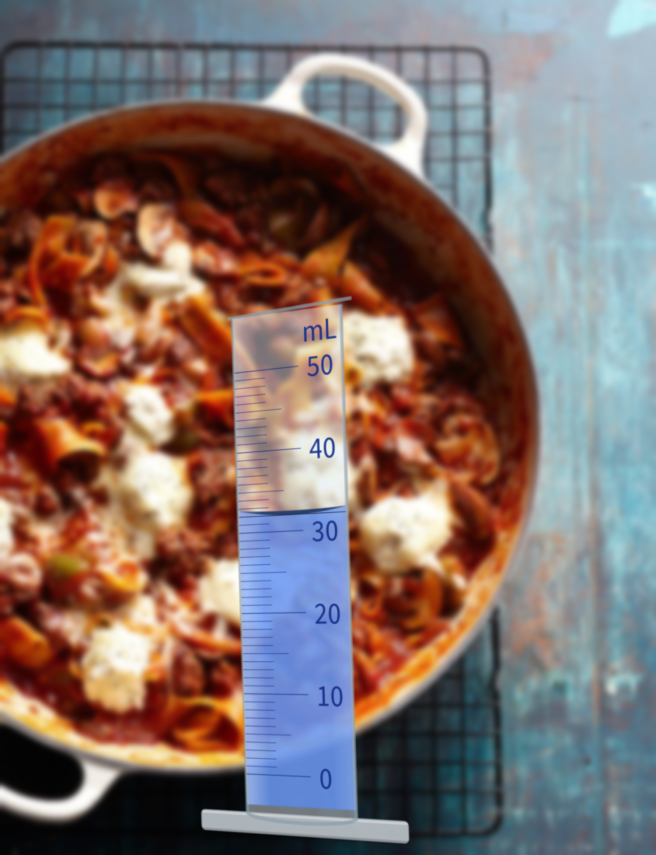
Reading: 32 mL
